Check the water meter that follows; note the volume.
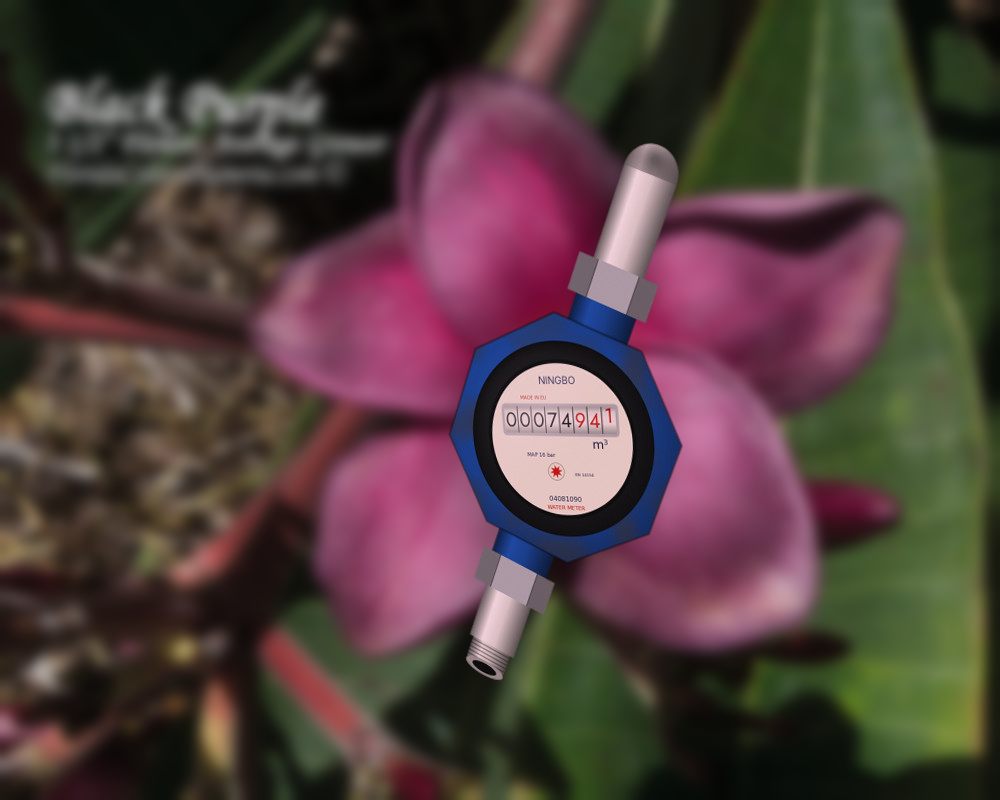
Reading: 74.941 m³
